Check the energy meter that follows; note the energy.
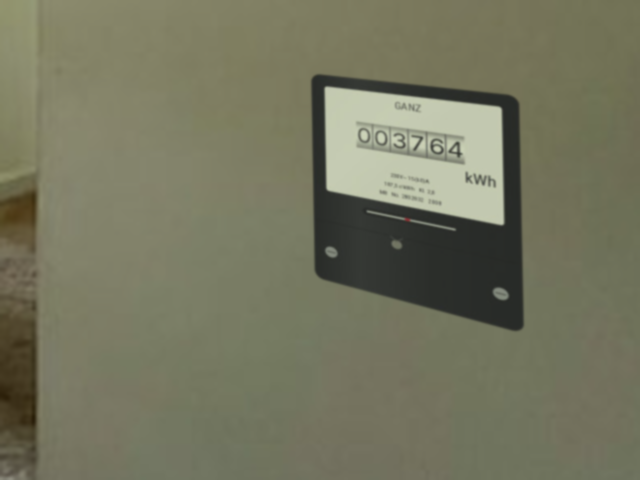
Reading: 3764 kWh
